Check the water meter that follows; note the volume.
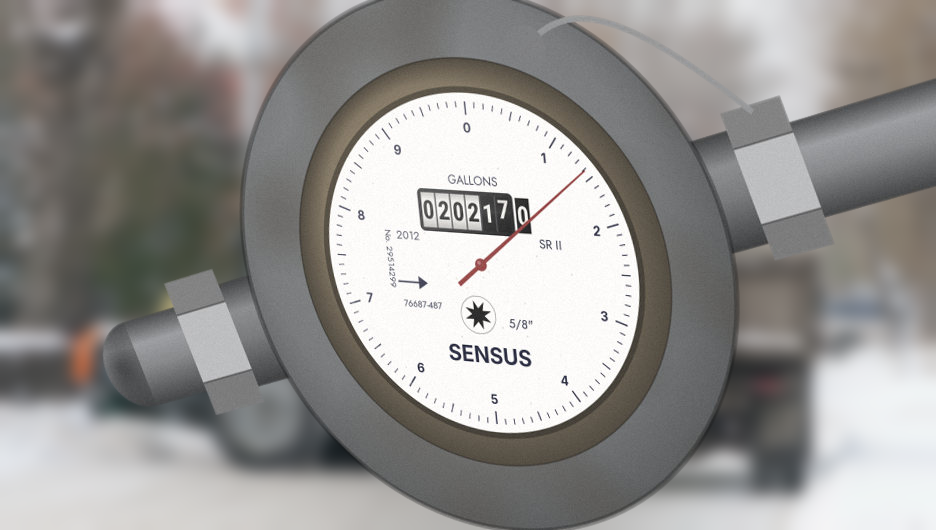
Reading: 202171.4 gal
